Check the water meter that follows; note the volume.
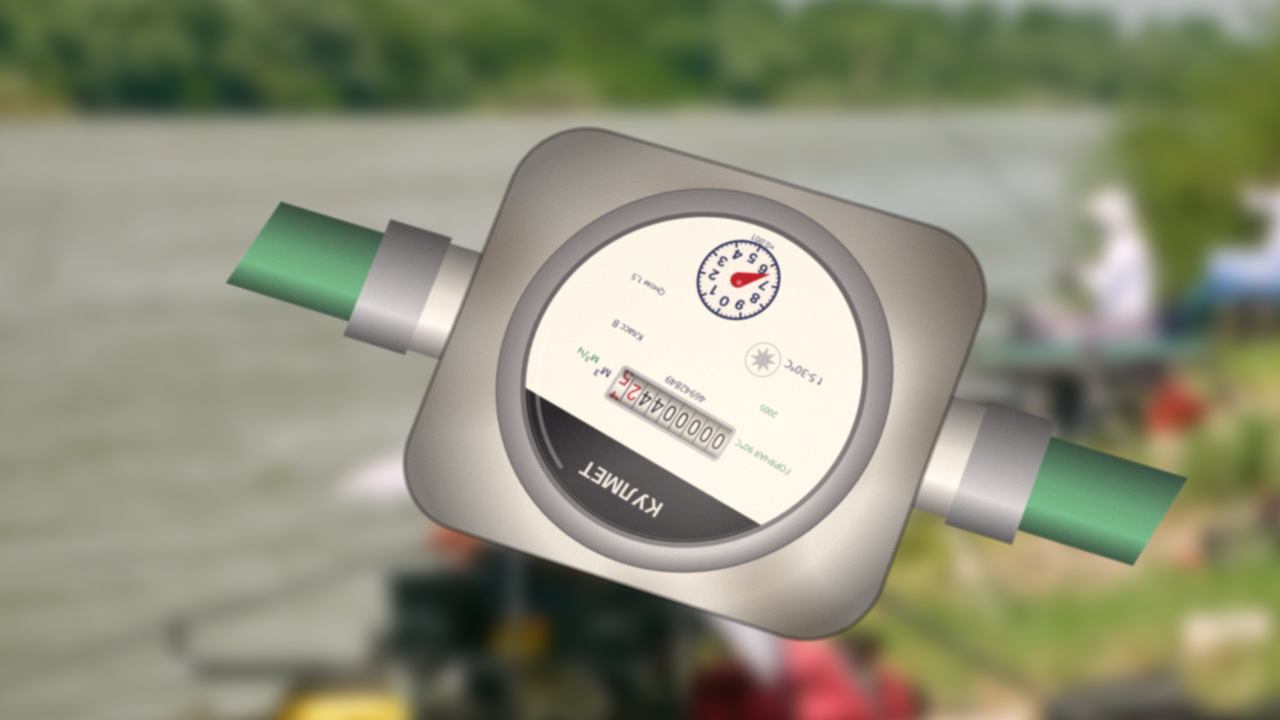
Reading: 44.246 m³
